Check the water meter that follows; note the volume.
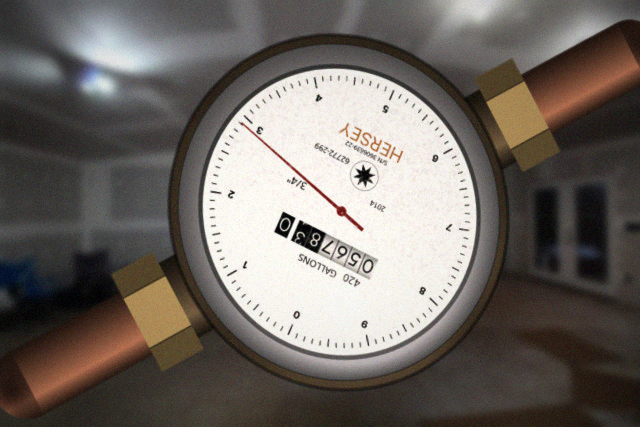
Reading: 567832.9 gal
